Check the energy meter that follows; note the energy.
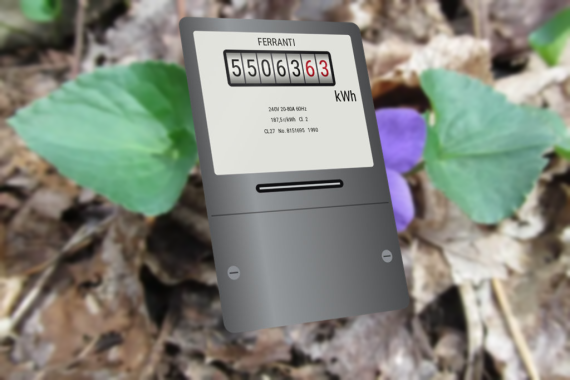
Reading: 55063.63 kWh
